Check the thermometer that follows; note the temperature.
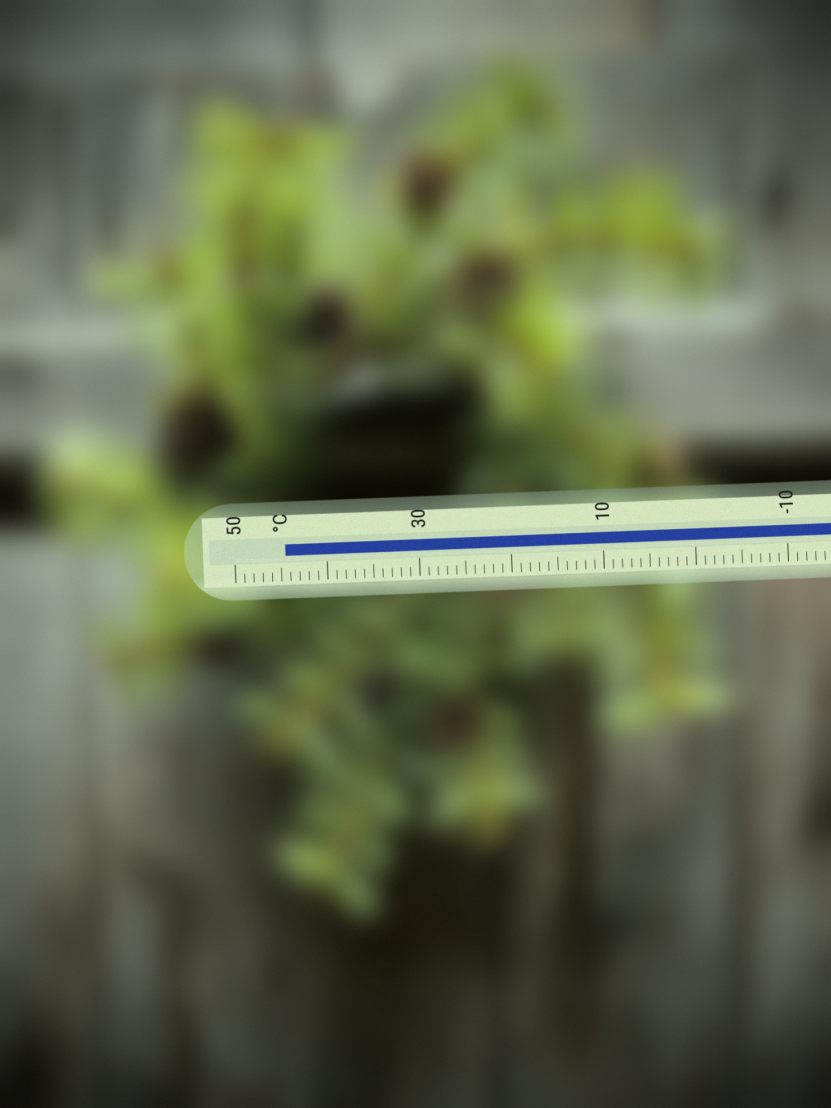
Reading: 44.5 °C
